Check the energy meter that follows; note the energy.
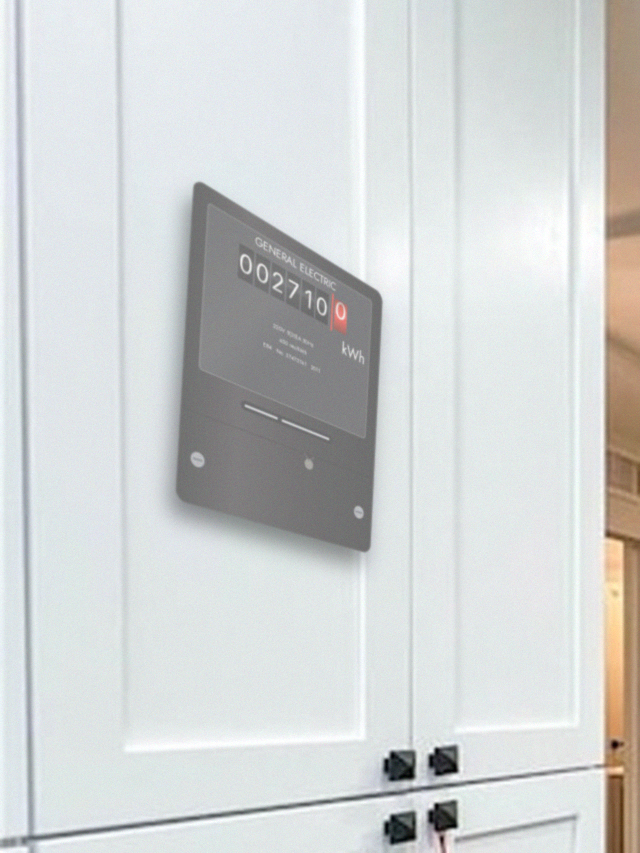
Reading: 2710.0 kWh
